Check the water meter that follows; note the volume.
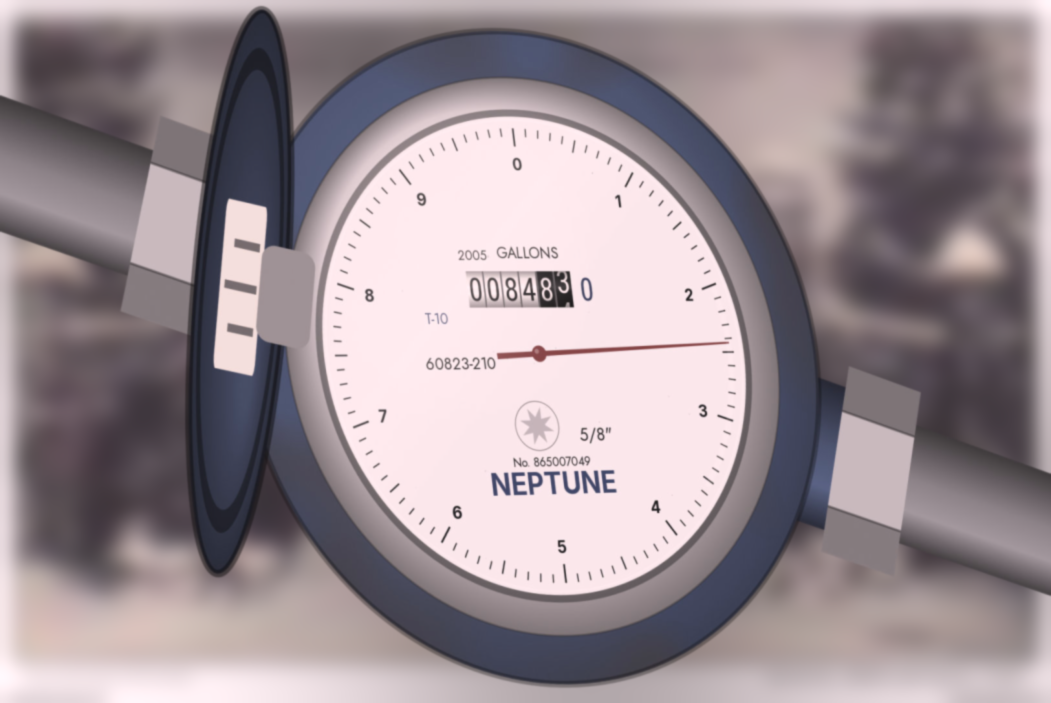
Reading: 84832.4 gal
